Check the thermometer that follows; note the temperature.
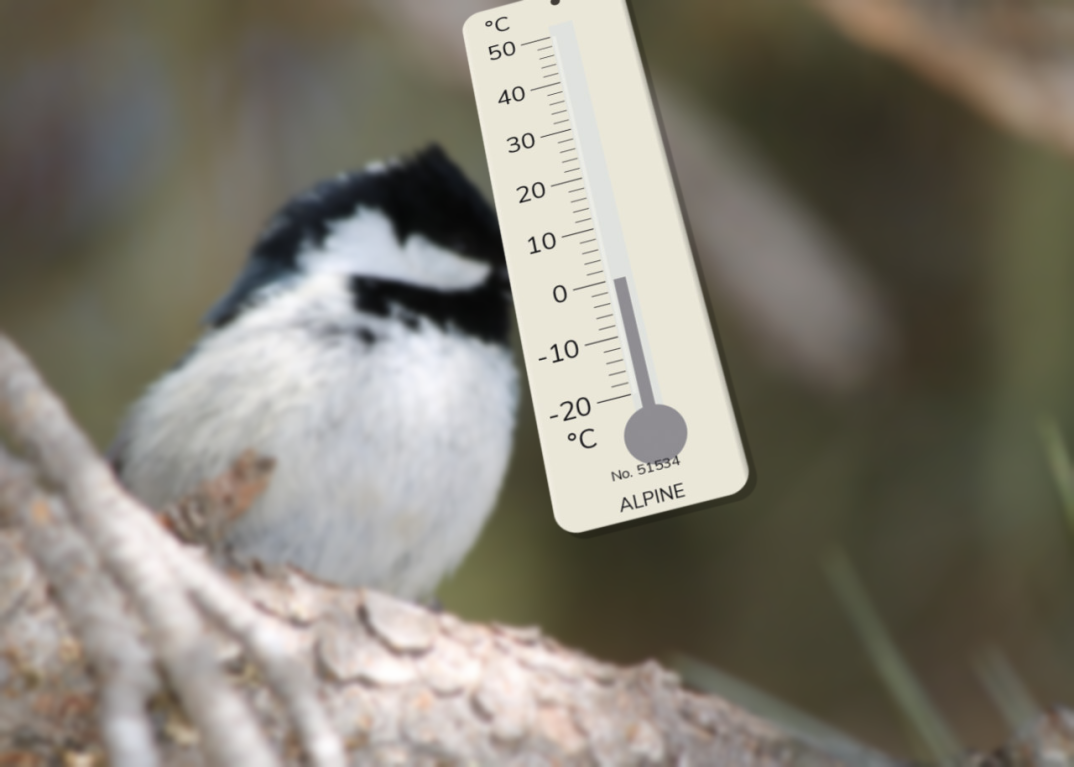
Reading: 0 °C
